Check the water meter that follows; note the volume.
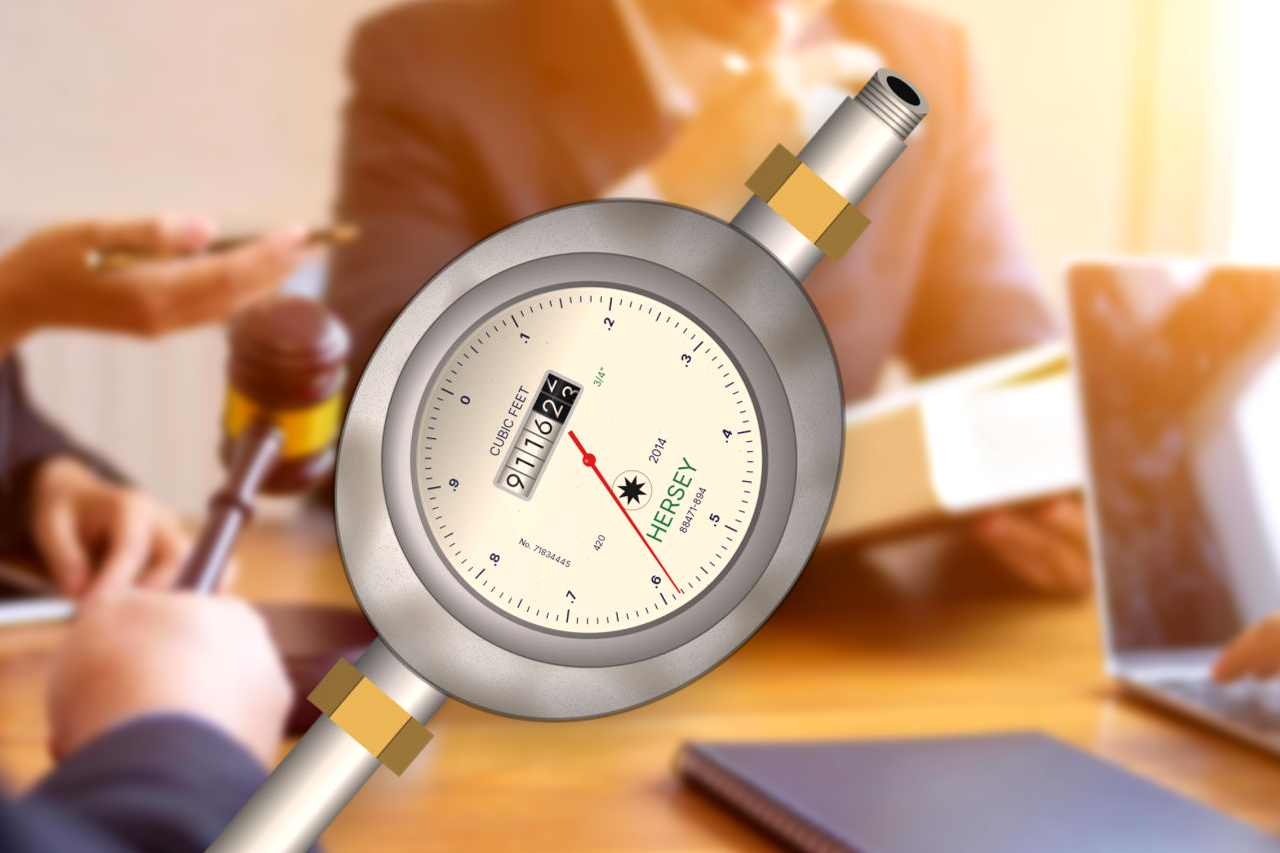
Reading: 911622.58 ft³
